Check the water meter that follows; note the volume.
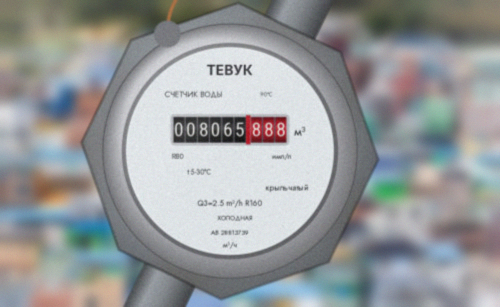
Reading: 8065.888 m³
